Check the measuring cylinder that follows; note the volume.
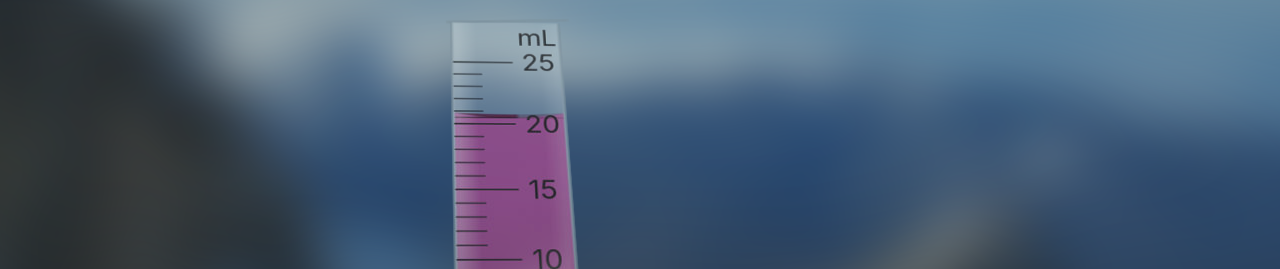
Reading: 20.5 mL
